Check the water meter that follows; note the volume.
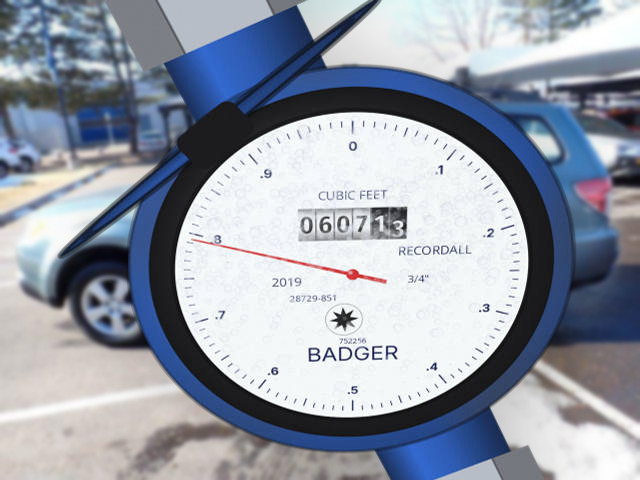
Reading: 60712.79 ft³
